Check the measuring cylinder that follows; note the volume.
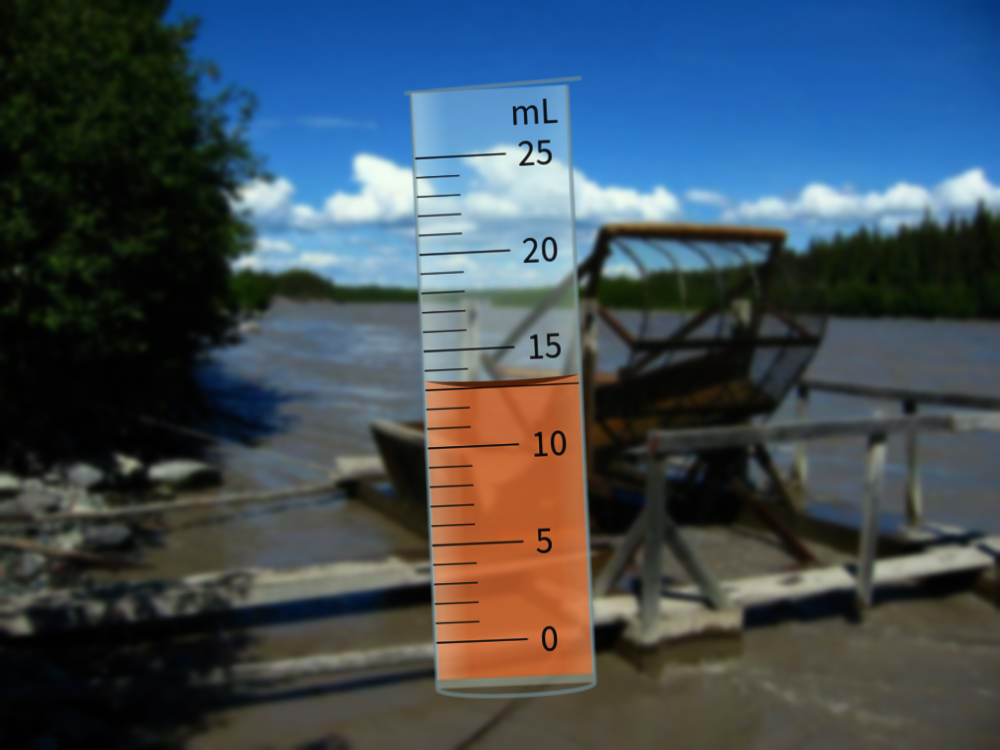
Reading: 13 mL
